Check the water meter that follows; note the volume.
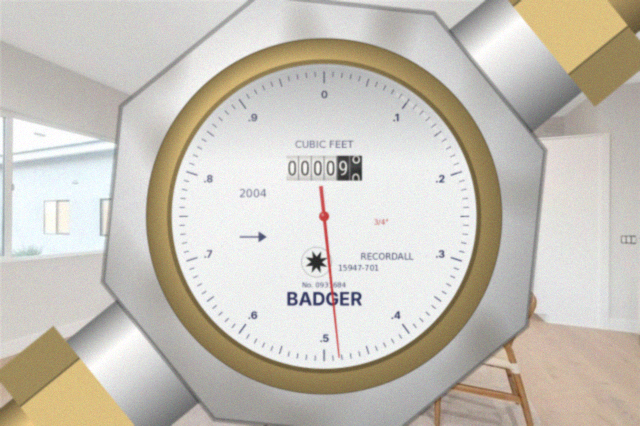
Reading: 98.48 ft³
